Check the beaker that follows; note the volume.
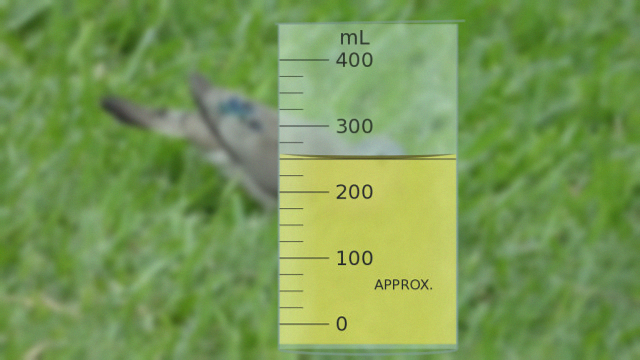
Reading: 250 mL
